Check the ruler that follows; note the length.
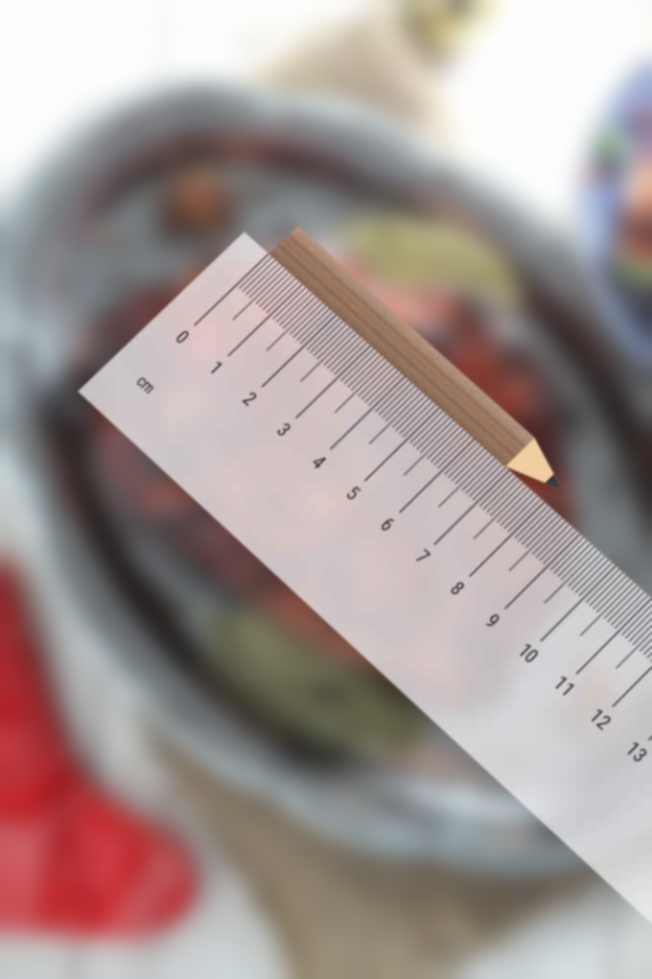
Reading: 8 cm
